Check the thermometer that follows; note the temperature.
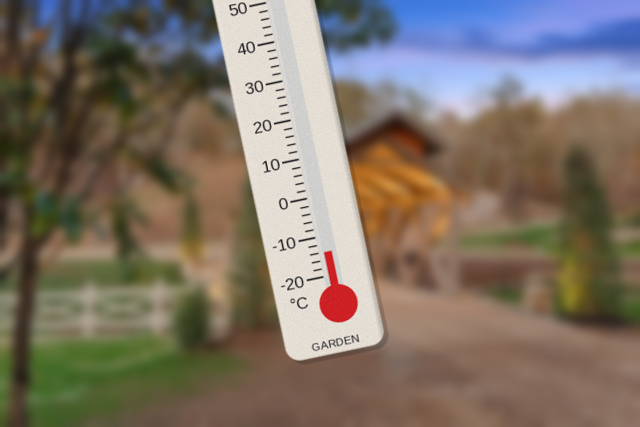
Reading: -14 °C
